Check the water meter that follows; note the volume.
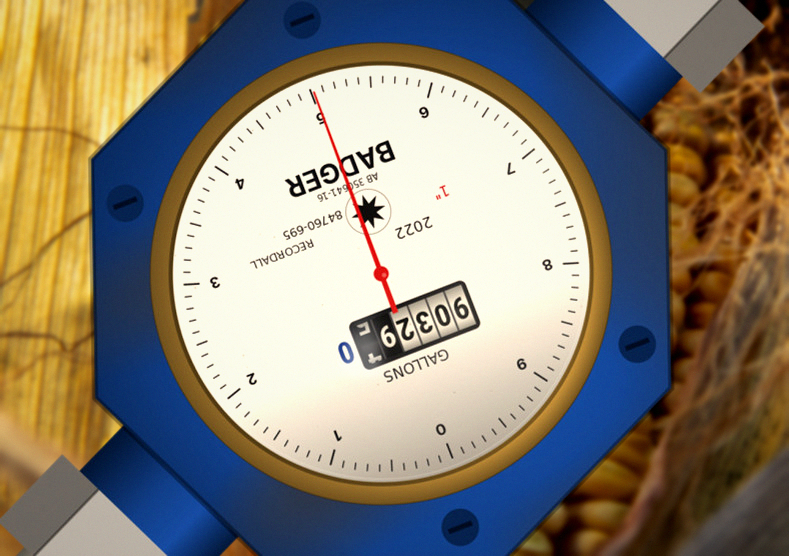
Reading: 9032945.0 gal
